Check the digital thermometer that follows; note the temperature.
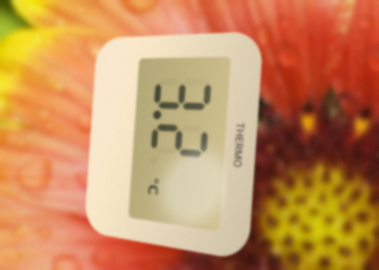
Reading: 3.2 °C
